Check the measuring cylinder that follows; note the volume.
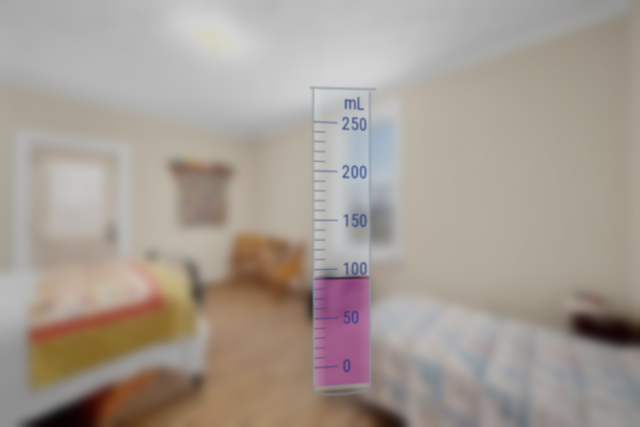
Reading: 90 mL
